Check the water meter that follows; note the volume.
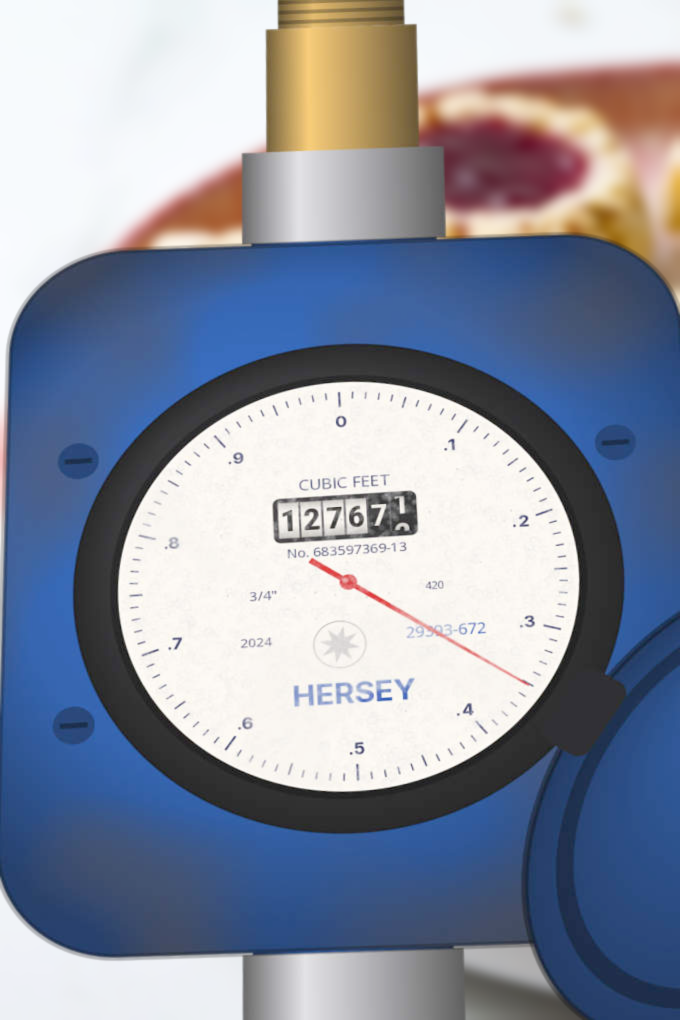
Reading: 127671.35 ft³
